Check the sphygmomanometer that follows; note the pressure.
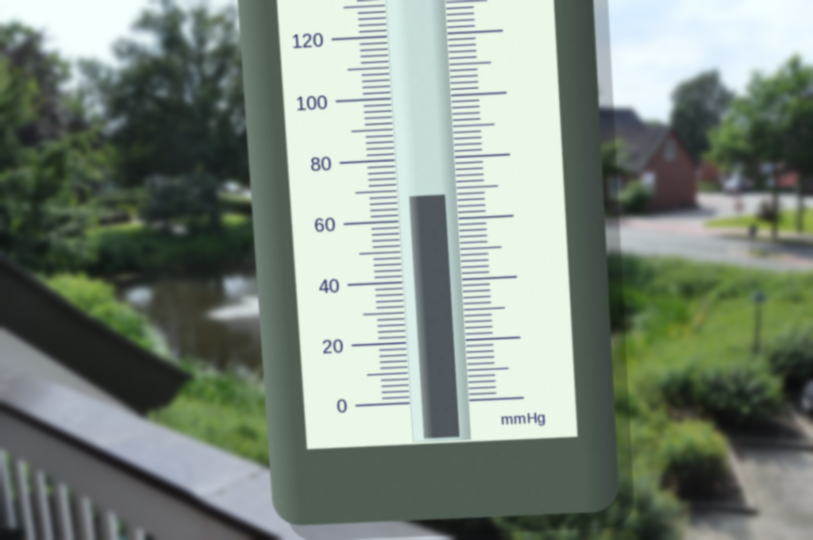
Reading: 68 mmHg
